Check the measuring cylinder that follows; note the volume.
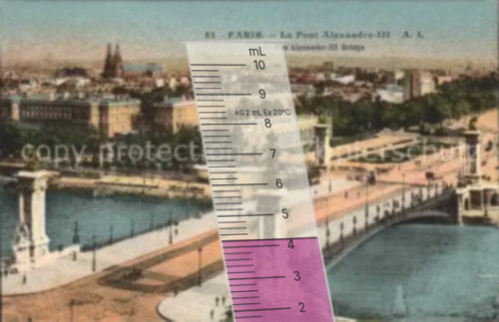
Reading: 4.2 mL
